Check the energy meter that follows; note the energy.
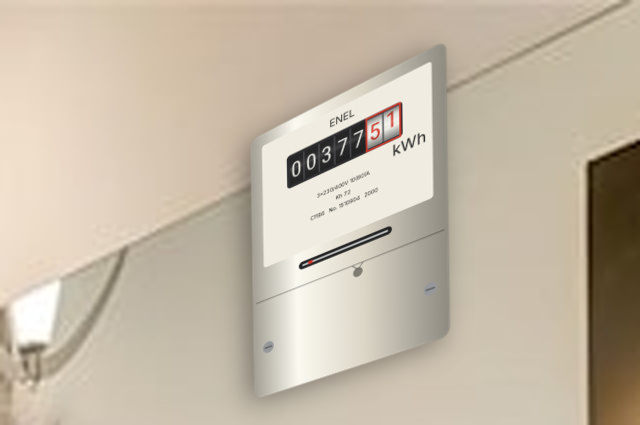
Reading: 377.51 kWh
